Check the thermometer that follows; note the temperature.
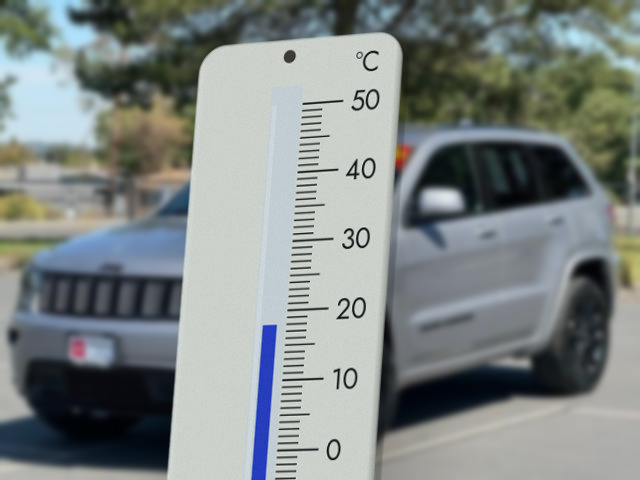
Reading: 18 °C
